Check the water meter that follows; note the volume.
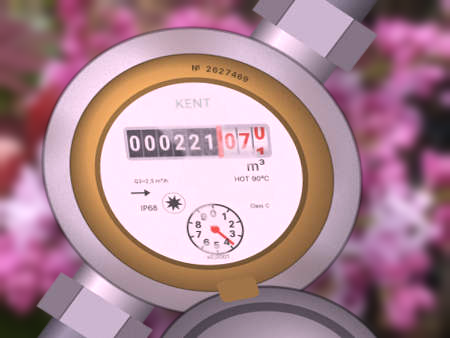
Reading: 221.0703 m³
